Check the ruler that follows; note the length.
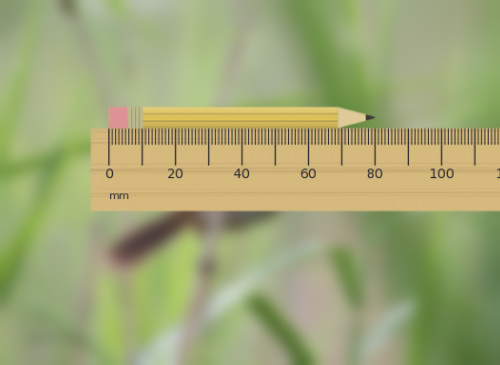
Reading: 80 mm
